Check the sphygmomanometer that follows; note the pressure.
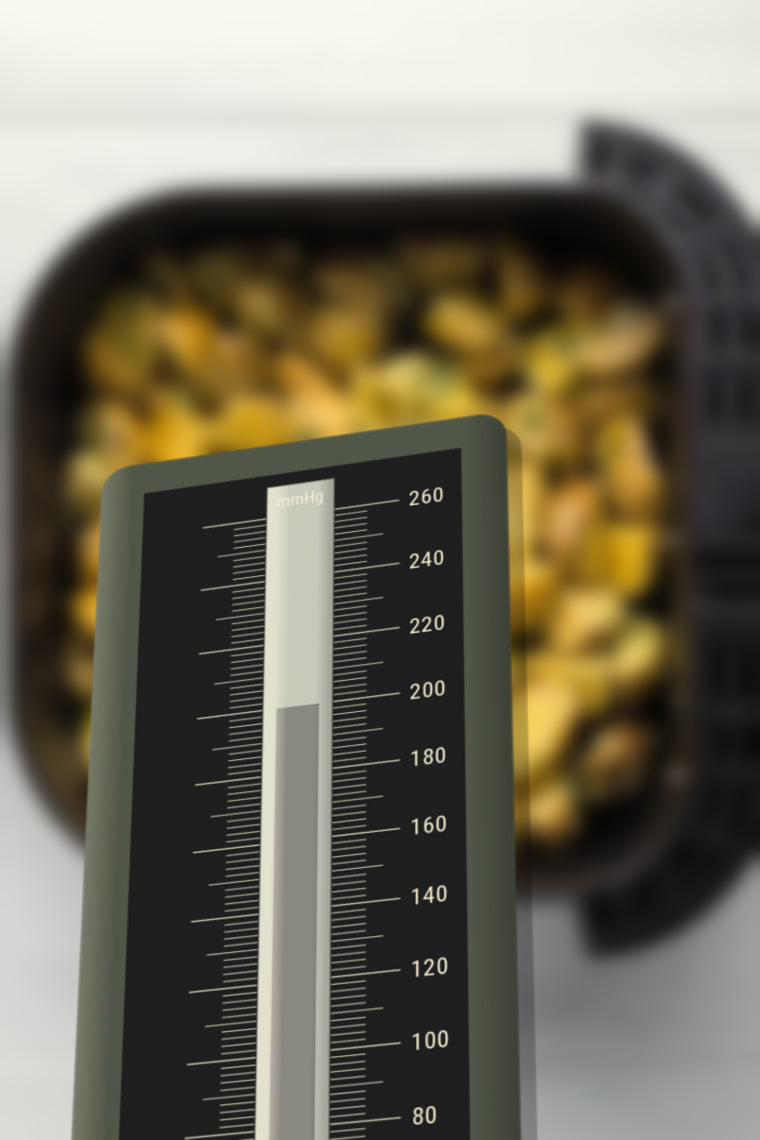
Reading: 200 mmHg
